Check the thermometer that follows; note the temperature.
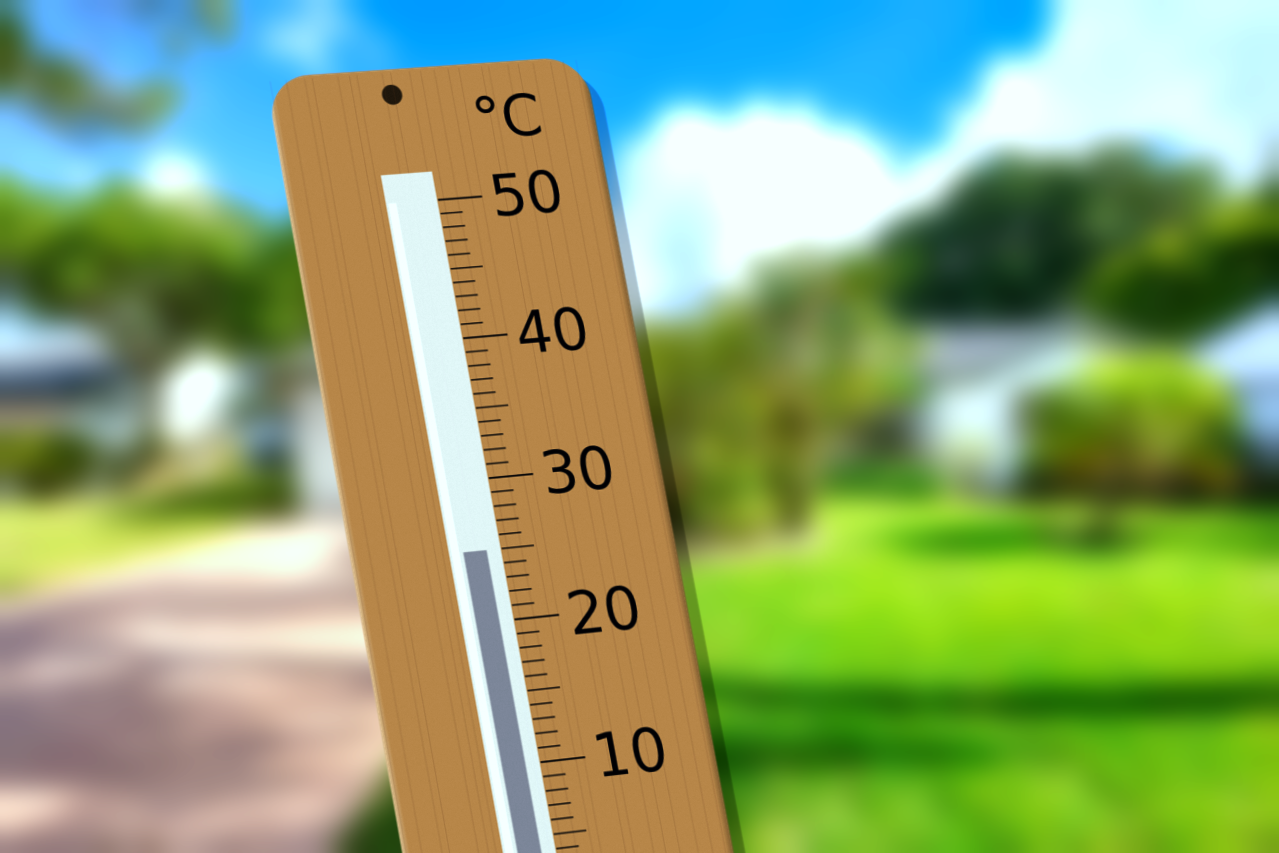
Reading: 25 °C
